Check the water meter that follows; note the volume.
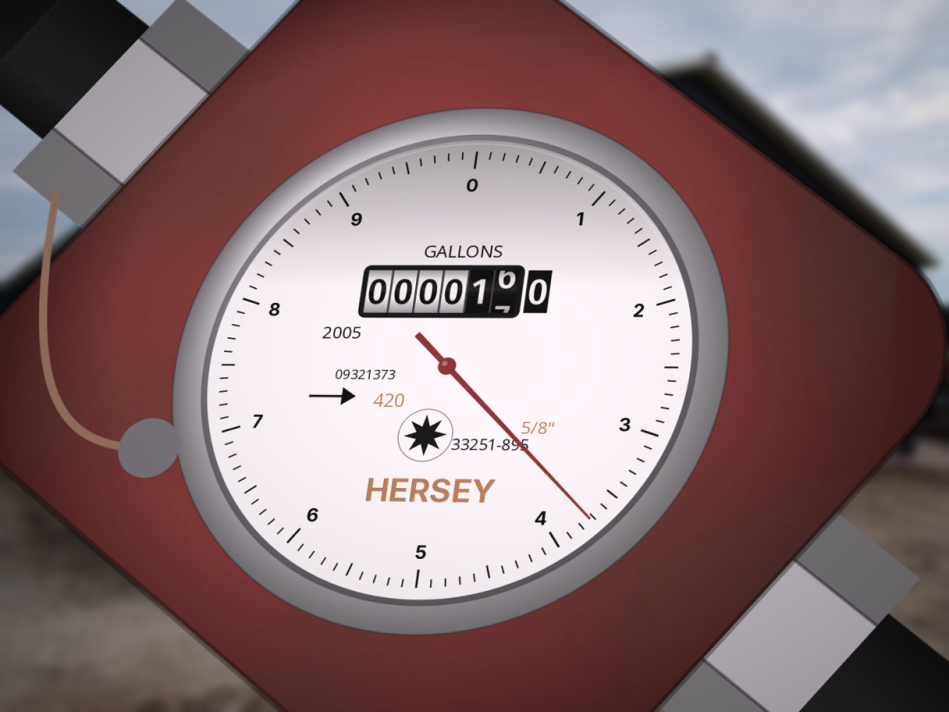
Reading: 163.7 gal
